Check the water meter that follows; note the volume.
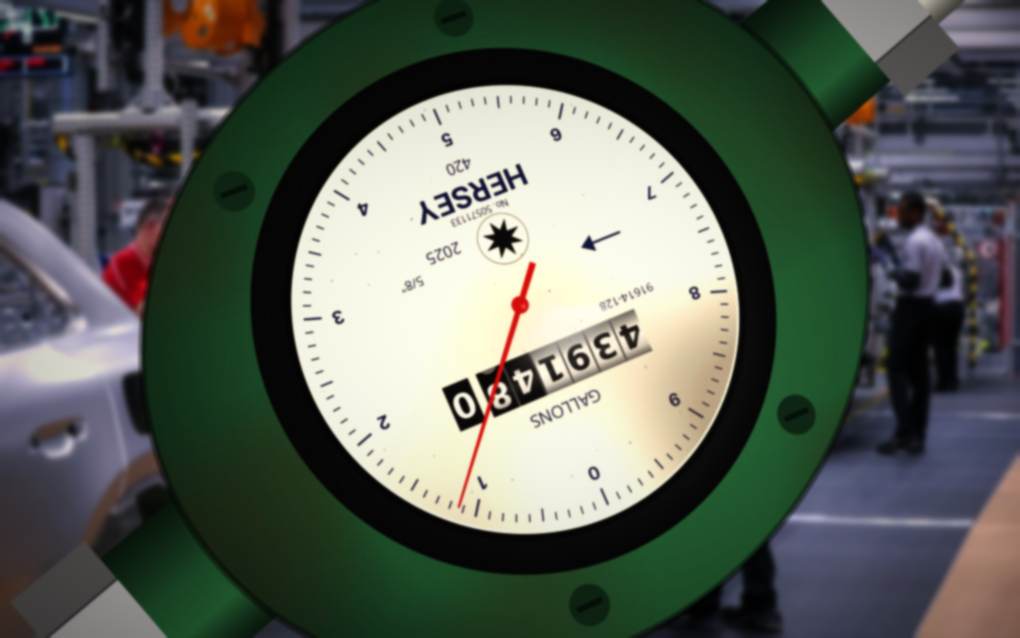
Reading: 4391481.1 gal
